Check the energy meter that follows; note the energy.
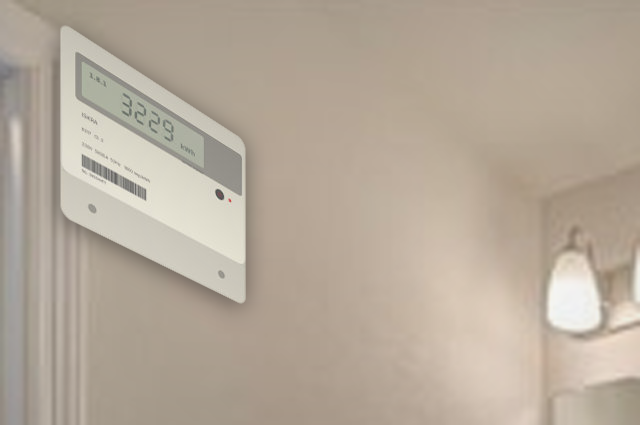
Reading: 3229 kWh
